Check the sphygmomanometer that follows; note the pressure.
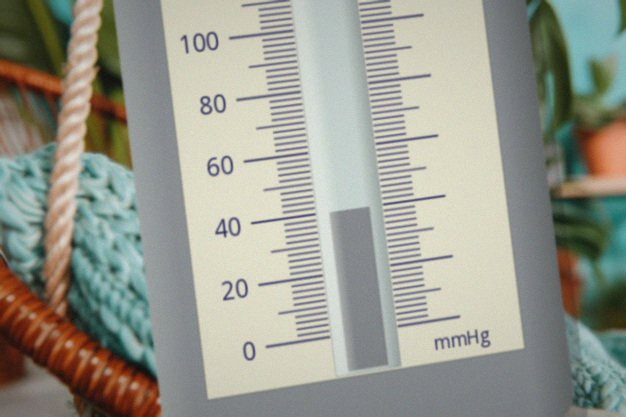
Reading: 40 mmHg
